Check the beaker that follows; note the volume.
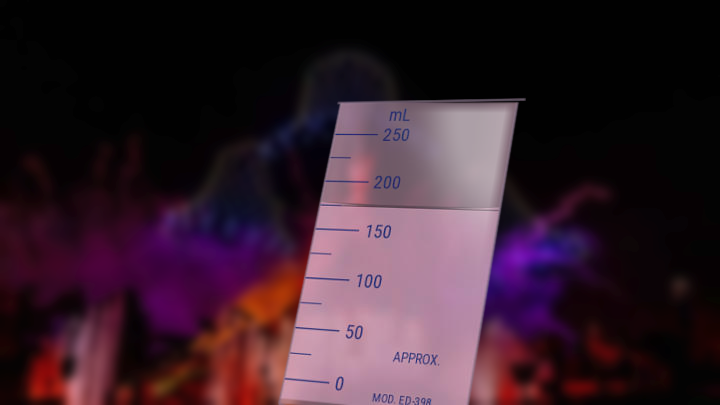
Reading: 175 mL
